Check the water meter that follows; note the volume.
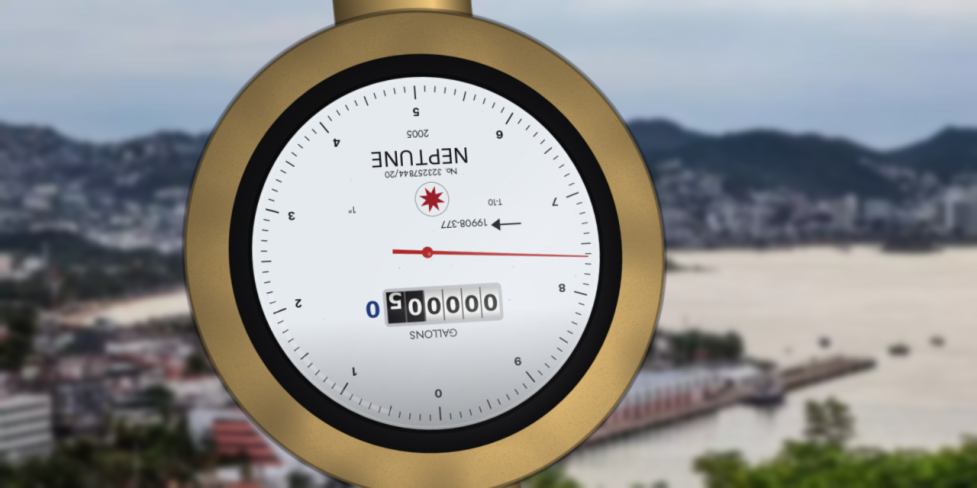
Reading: 47.6 gal
